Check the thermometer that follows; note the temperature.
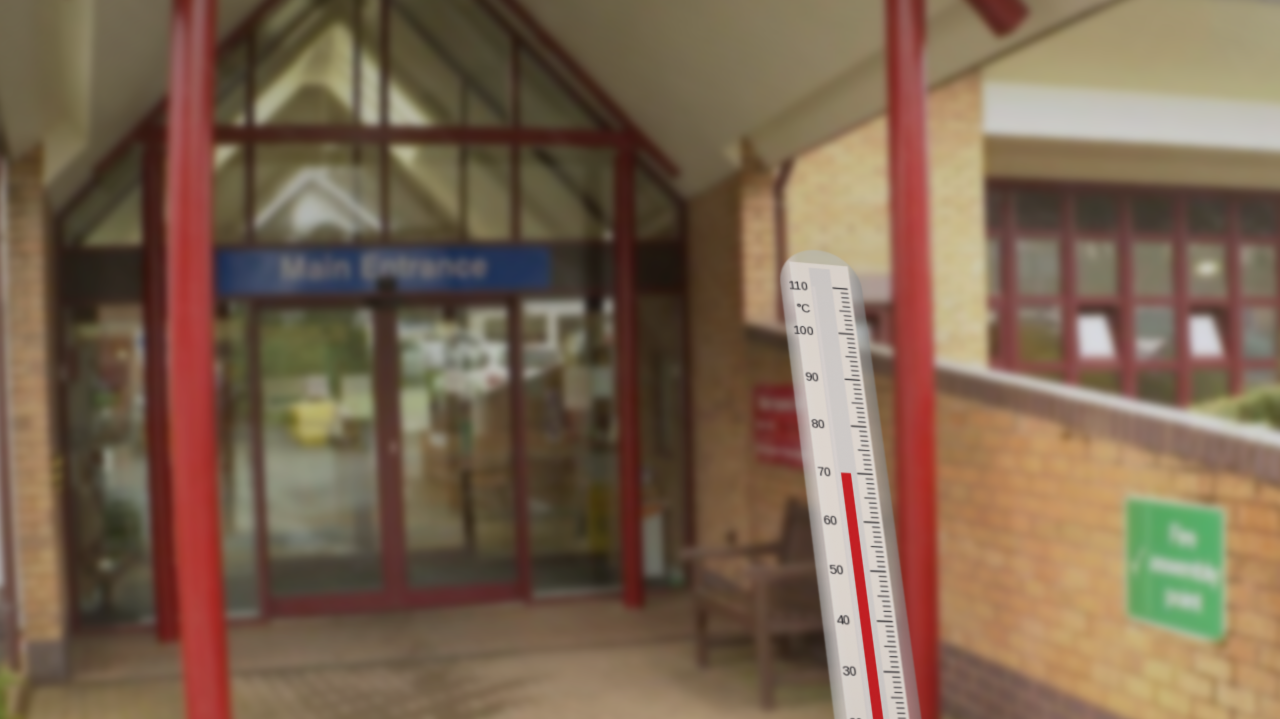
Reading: 70 °C
